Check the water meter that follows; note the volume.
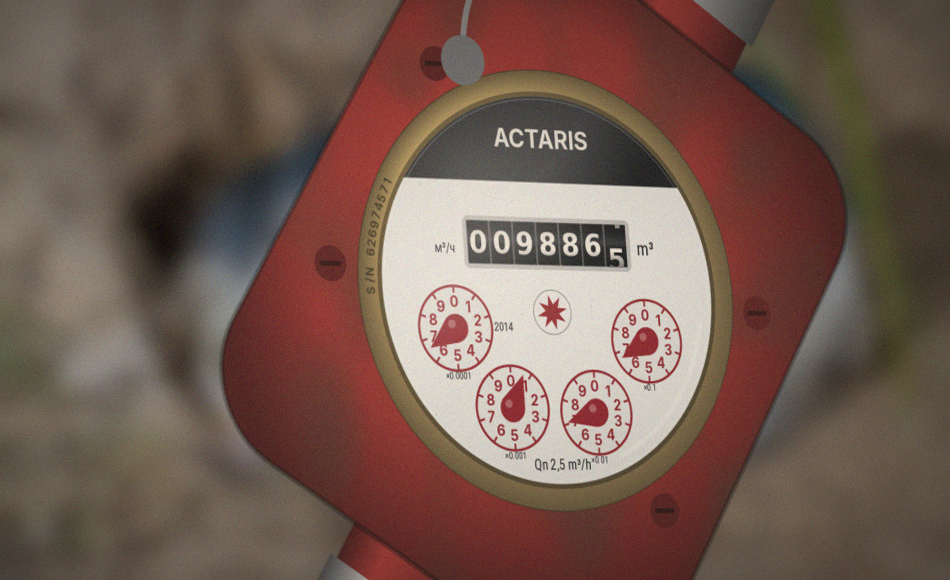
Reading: 98864.6706 m³
